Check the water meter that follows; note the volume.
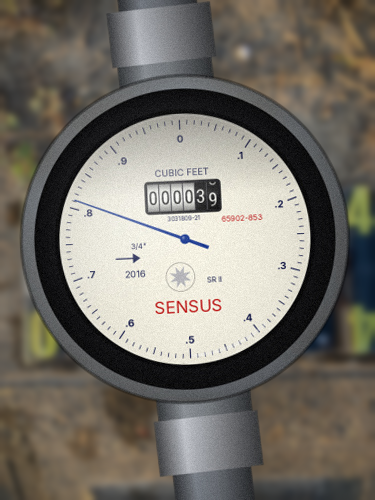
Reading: 38.81 ft³
